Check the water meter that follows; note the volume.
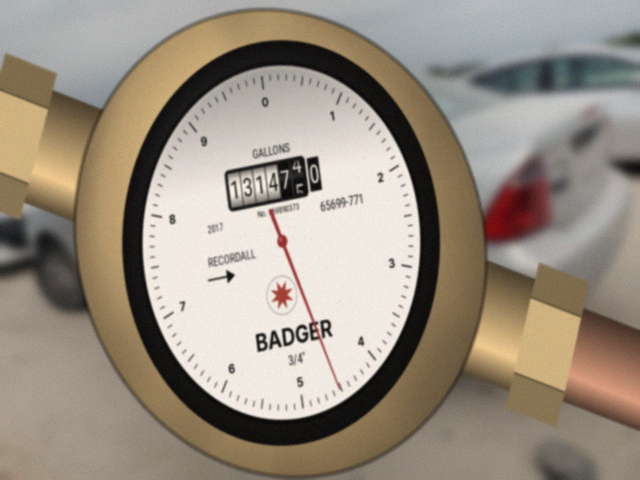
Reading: 1314744.5 gal
